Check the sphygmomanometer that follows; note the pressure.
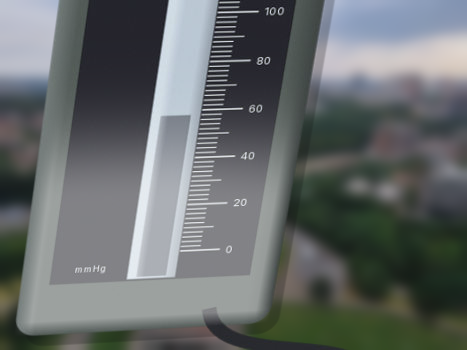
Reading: 58 mmHg
